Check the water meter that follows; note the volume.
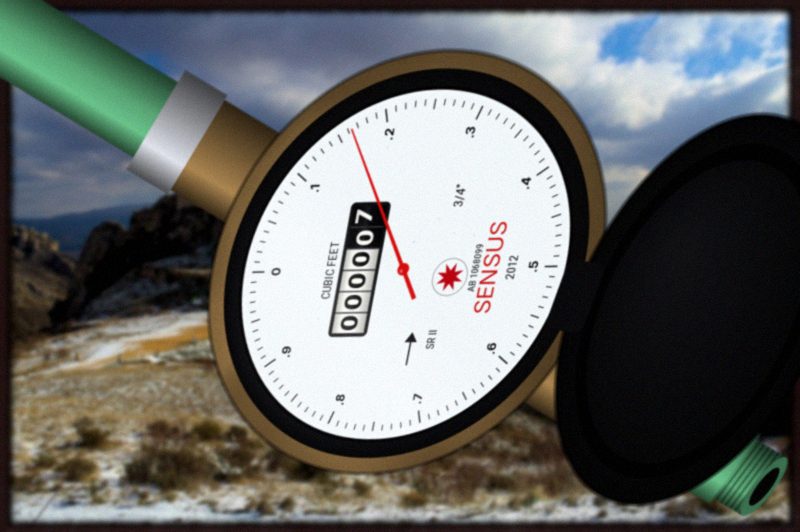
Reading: 7.16 ft³
